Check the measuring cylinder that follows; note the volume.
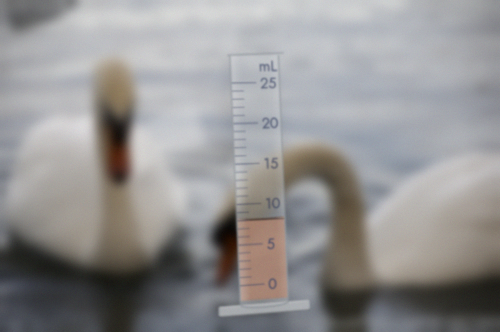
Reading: 8 mL
